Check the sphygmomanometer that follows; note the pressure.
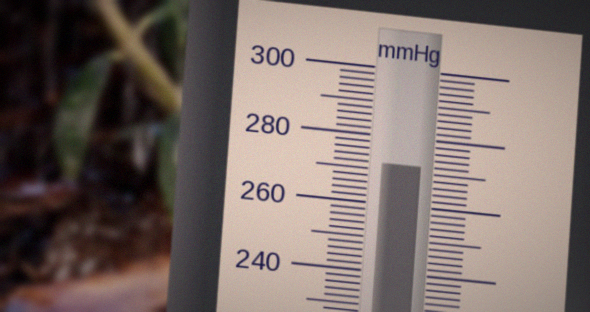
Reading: 272 mmHg
